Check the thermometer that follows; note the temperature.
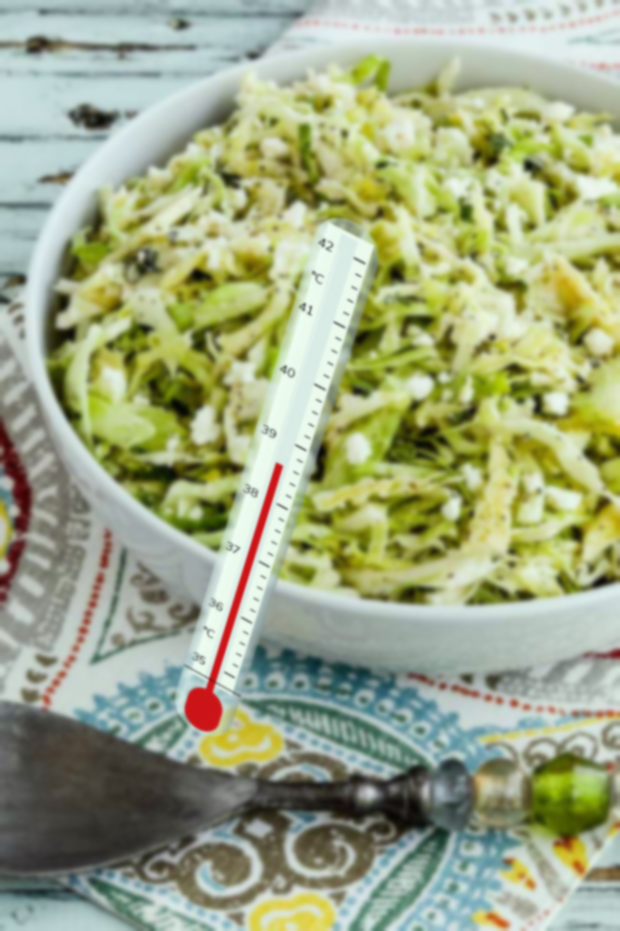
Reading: 38.6 °C
